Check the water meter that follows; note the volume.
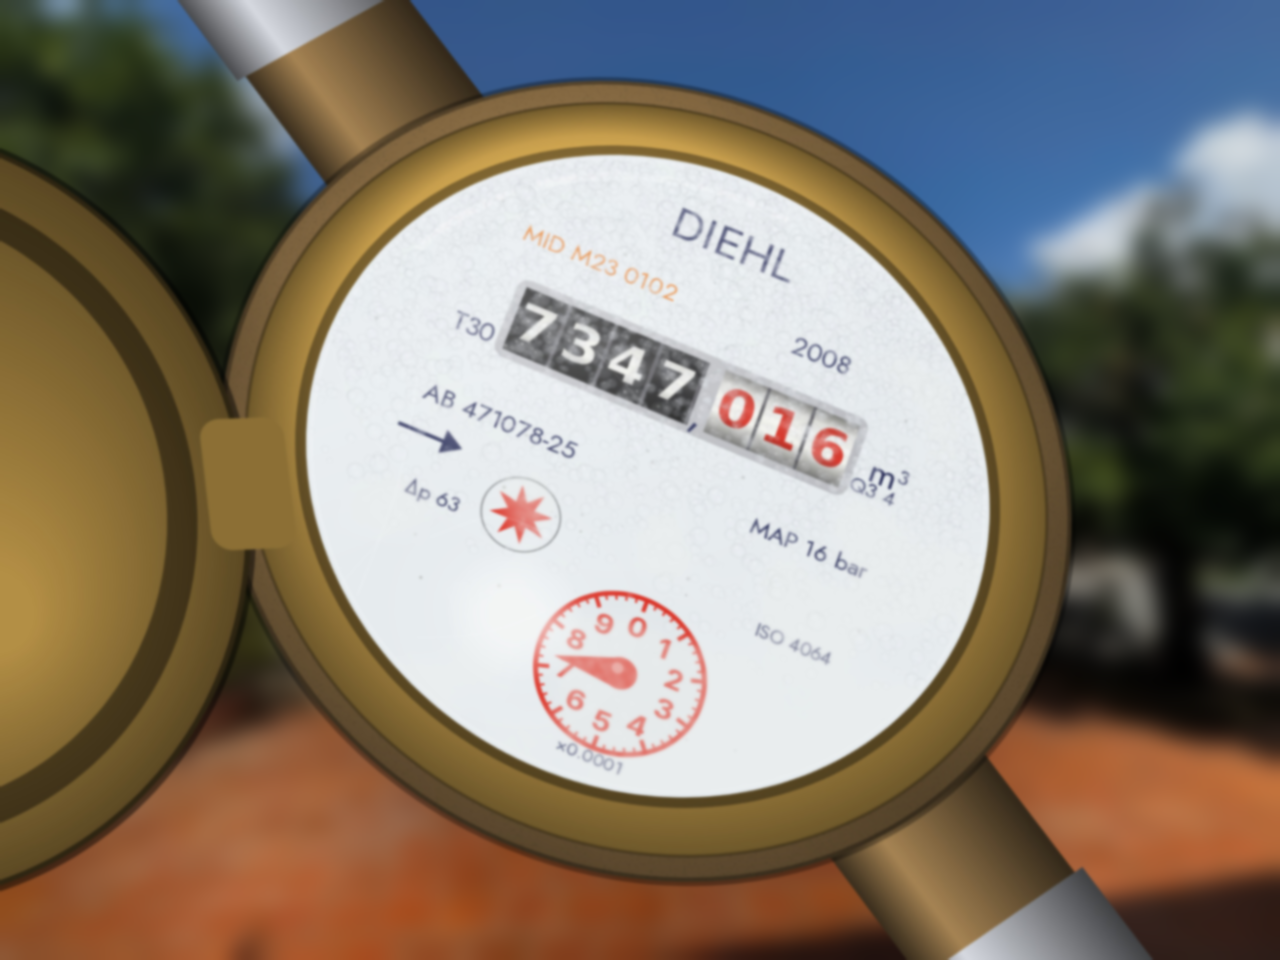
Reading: 7347.0167 m³
